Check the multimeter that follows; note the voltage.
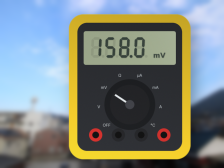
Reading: 158.0 mV
